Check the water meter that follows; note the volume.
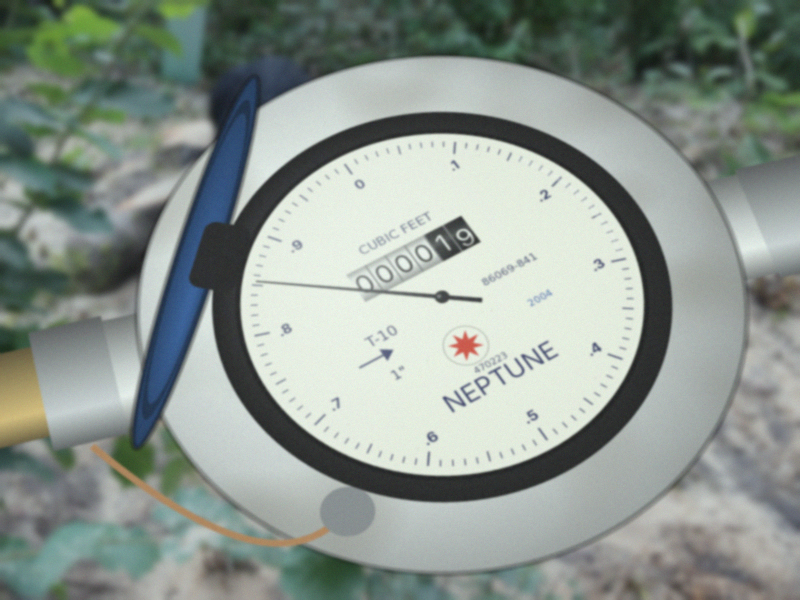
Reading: 18.85 ft³
